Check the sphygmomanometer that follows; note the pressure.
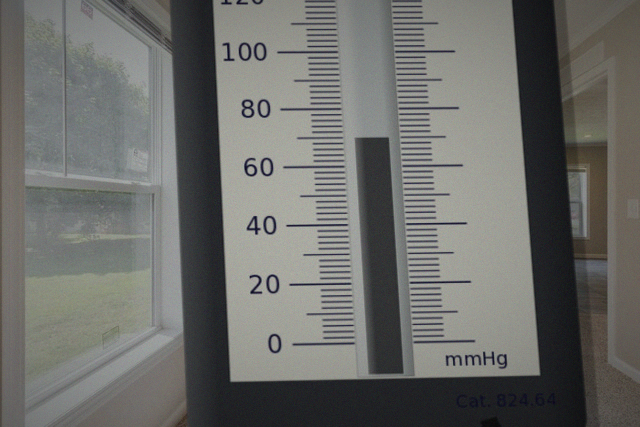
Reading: 70 mmHg
